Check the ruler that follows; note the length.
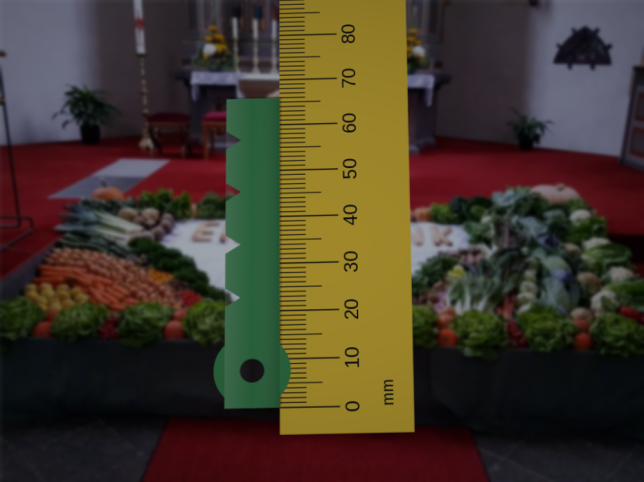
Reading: 66 mm
